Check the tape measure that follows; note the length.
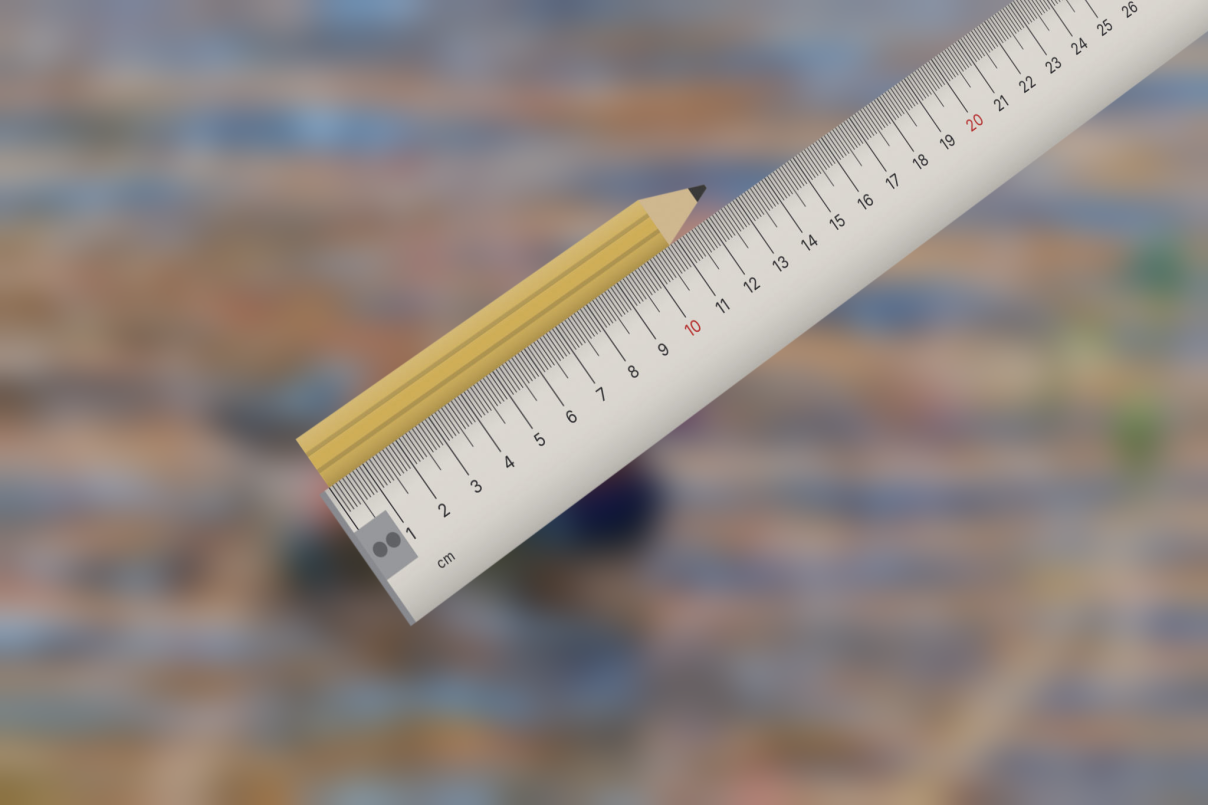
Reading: 12.5 cm
